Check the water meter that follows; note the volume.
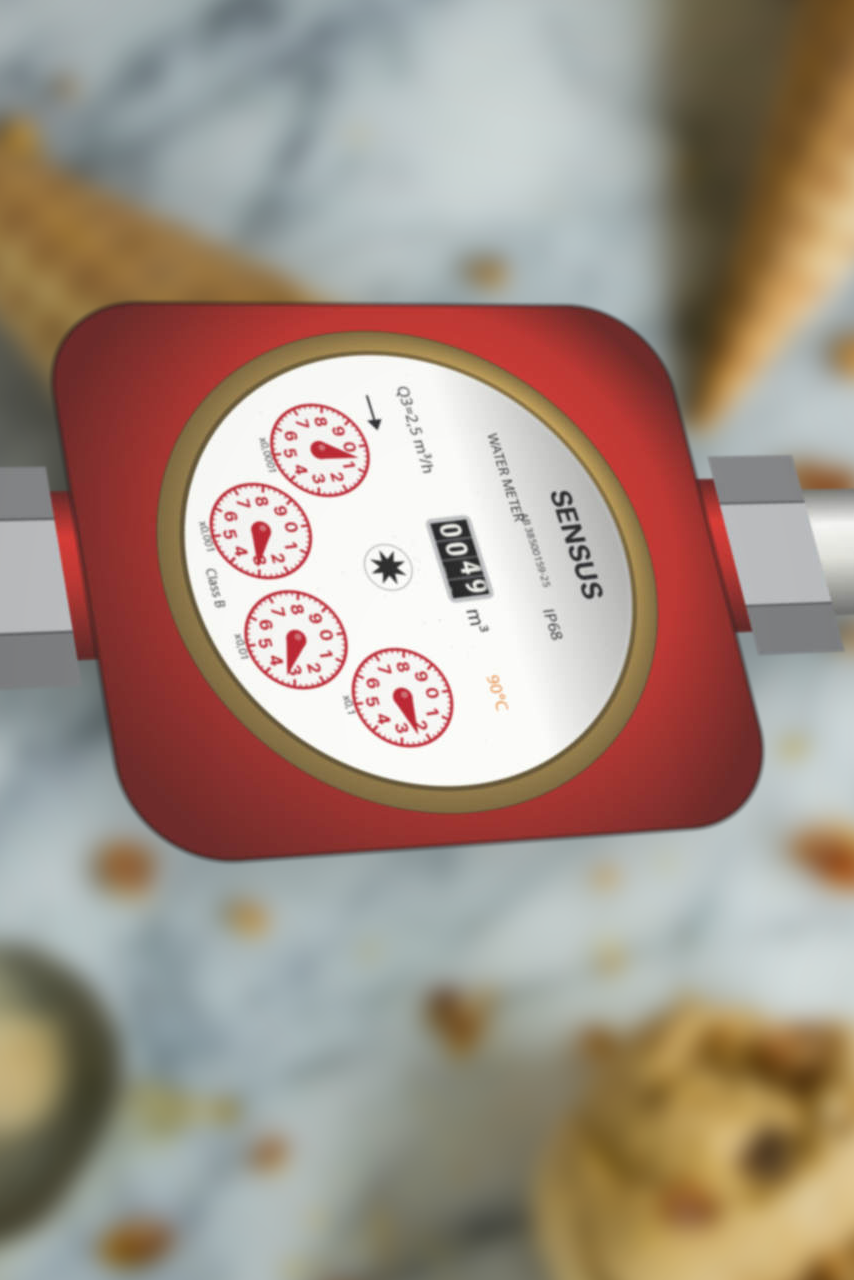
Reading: 49.2330 m³
